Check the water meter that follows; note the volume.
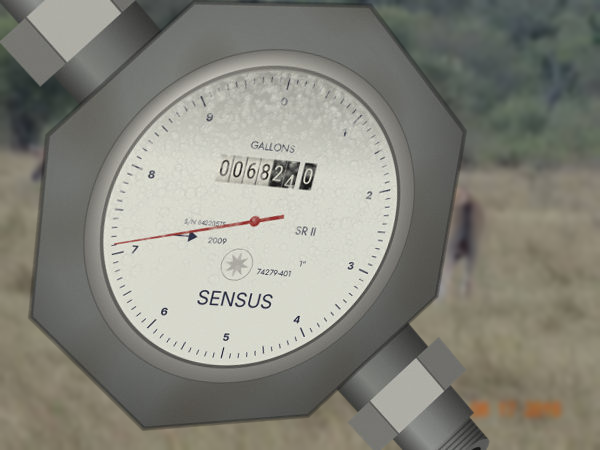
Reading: 68237.1 gal
